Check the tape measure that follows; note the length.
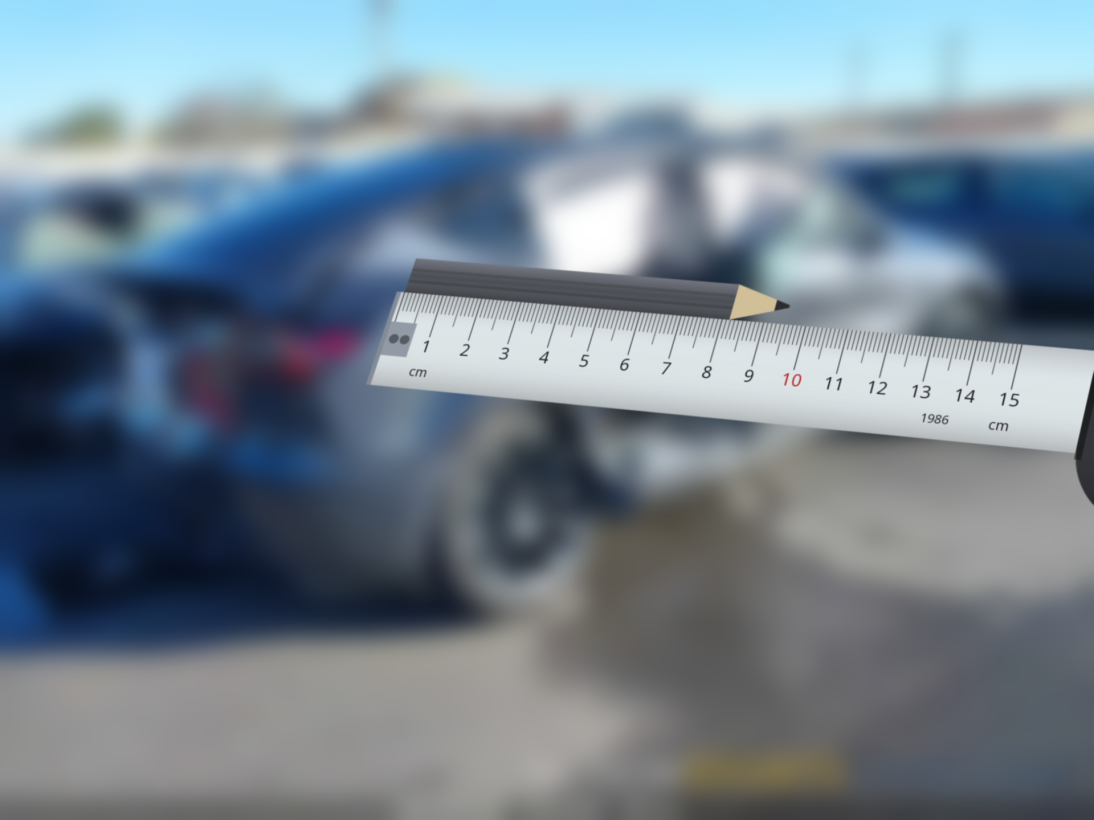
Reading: 9.5 cm
